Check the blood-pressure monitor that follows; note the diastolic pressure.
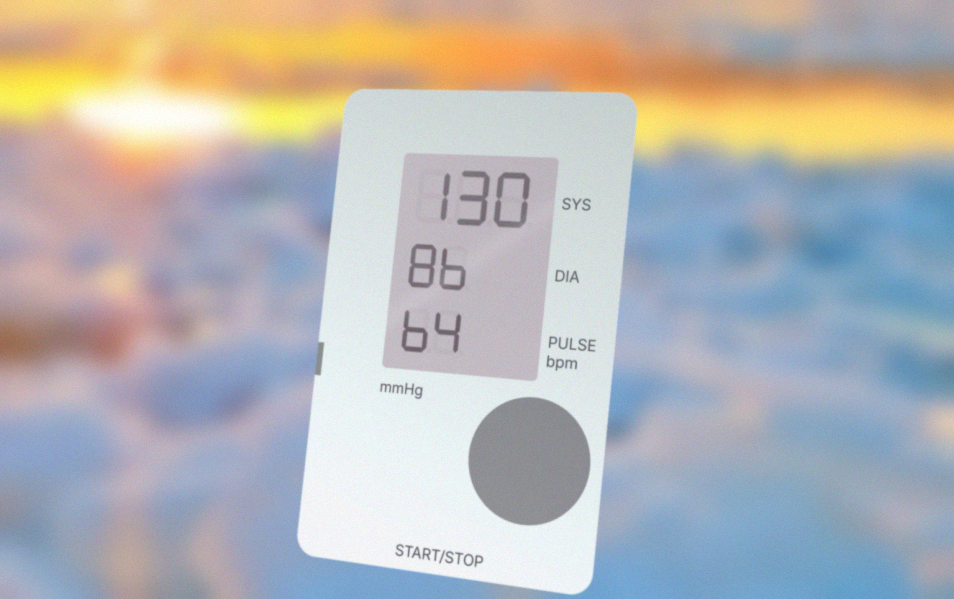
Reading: 86 mmHg
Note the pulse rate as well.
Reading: 64 bpm
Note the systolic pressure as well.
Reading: 130 mmHg
